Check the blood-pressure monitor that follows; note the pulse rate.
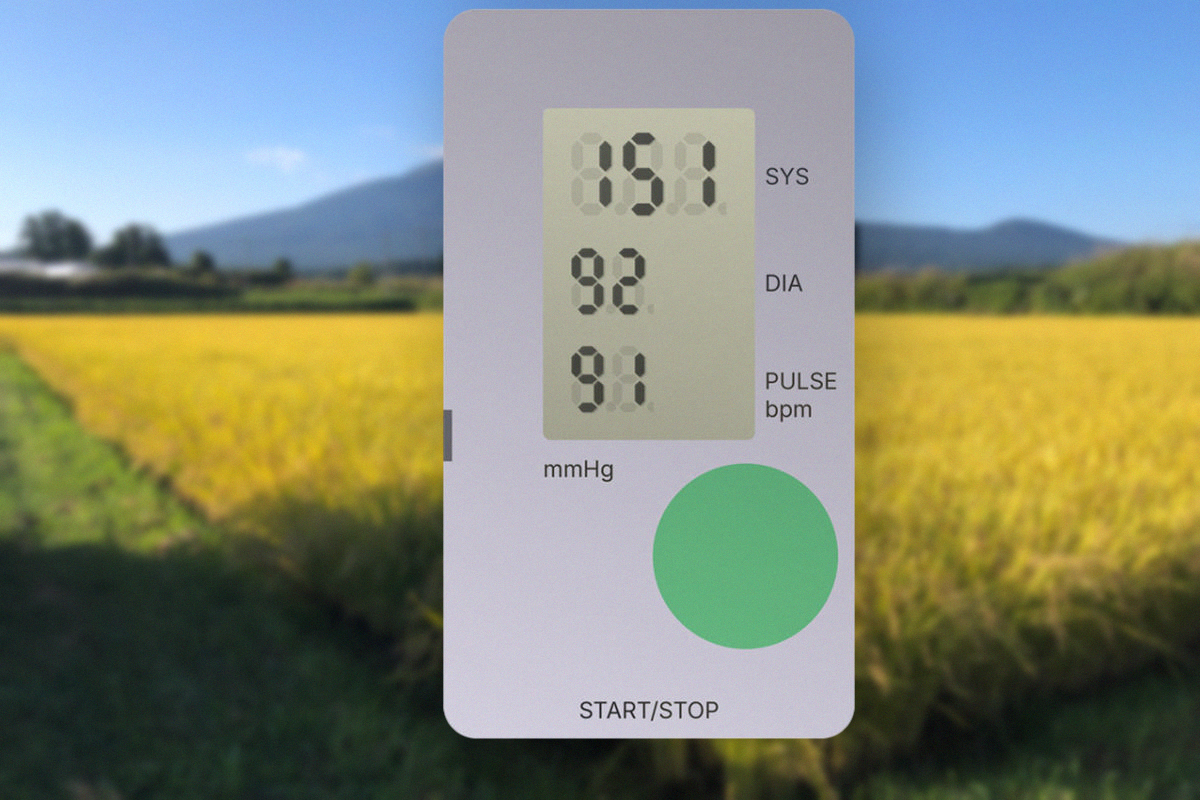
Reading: 91 bpm
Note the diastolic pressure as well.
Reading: 92 mmHg
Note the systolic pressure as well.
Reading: 151 mmHg
